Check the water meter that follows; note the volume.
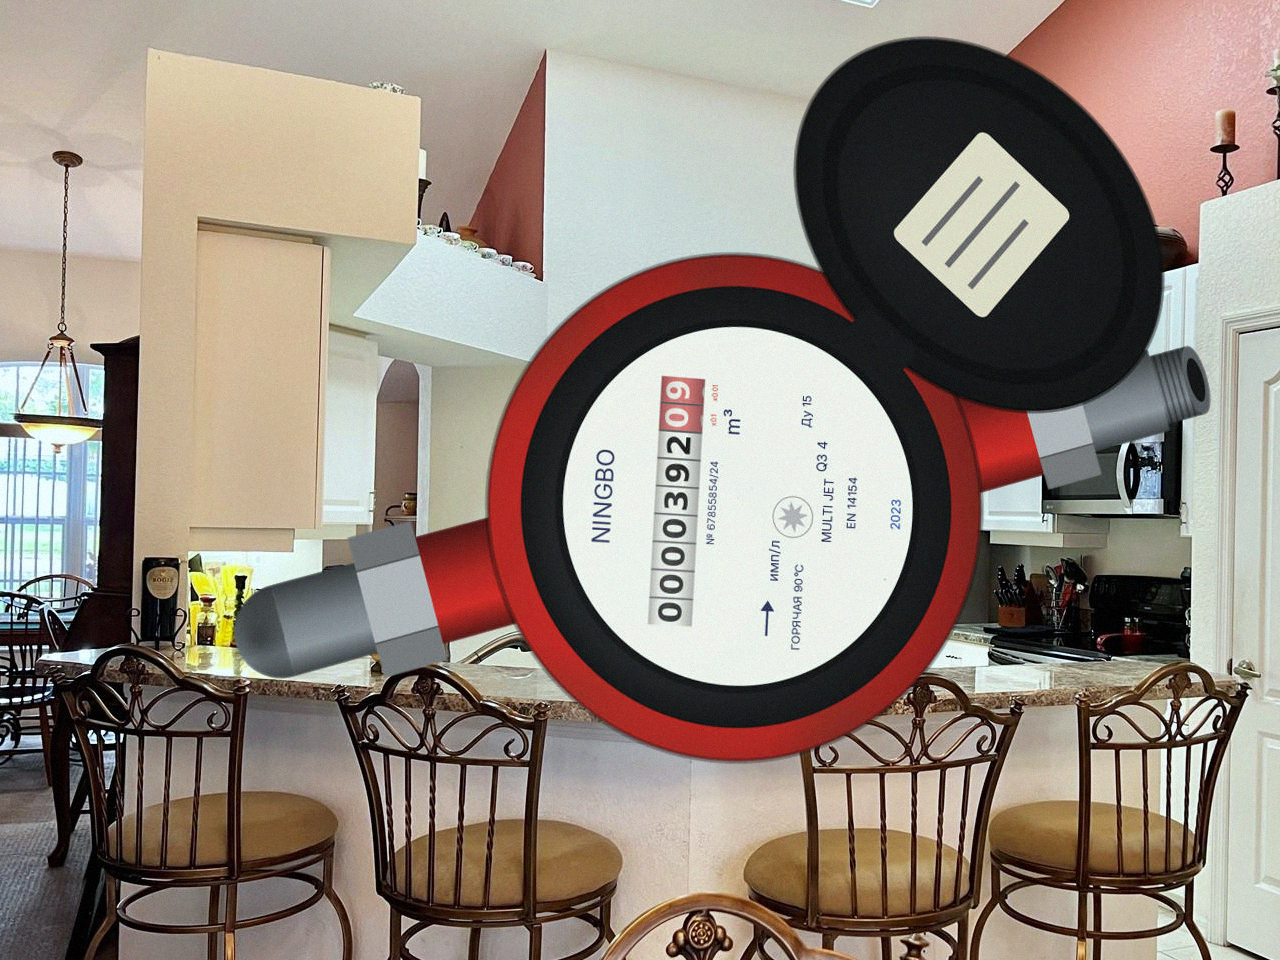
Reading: 392.09 m³
